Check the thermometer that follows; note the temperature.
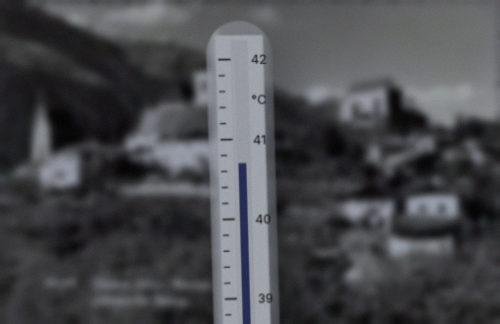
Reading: 40.7 °C
